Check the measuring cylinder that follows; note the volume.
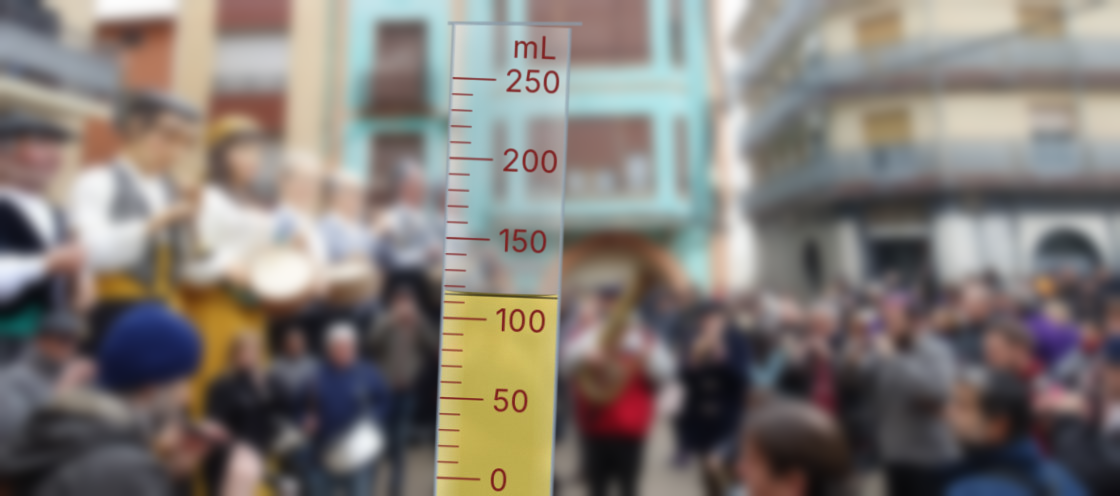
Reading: 115 mL
